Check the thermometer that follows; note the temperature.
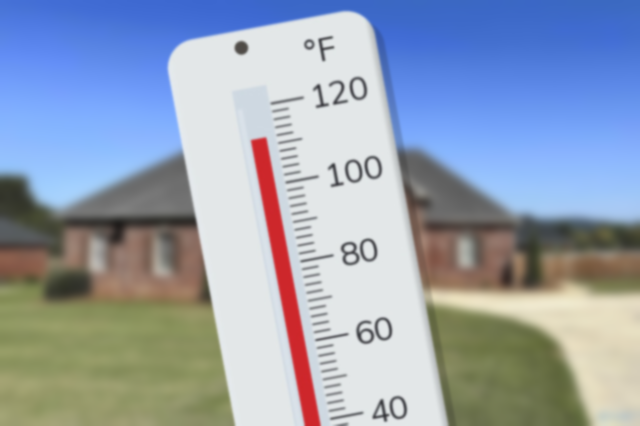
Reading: 112 °F
